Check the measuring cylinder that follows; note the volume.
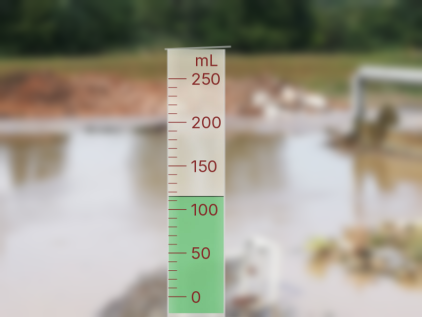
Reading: 115 mL
